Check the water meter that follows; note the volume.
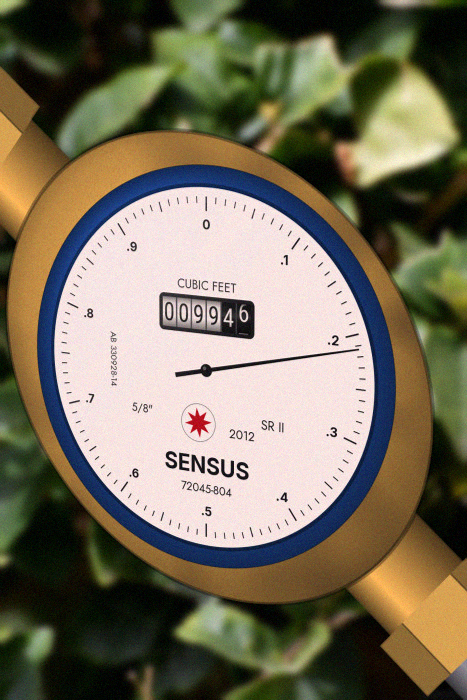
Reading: 9946.21 ft³
